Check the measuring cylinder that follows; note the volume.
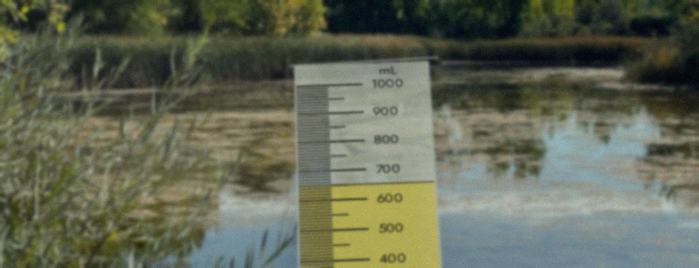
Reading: 650 mL
